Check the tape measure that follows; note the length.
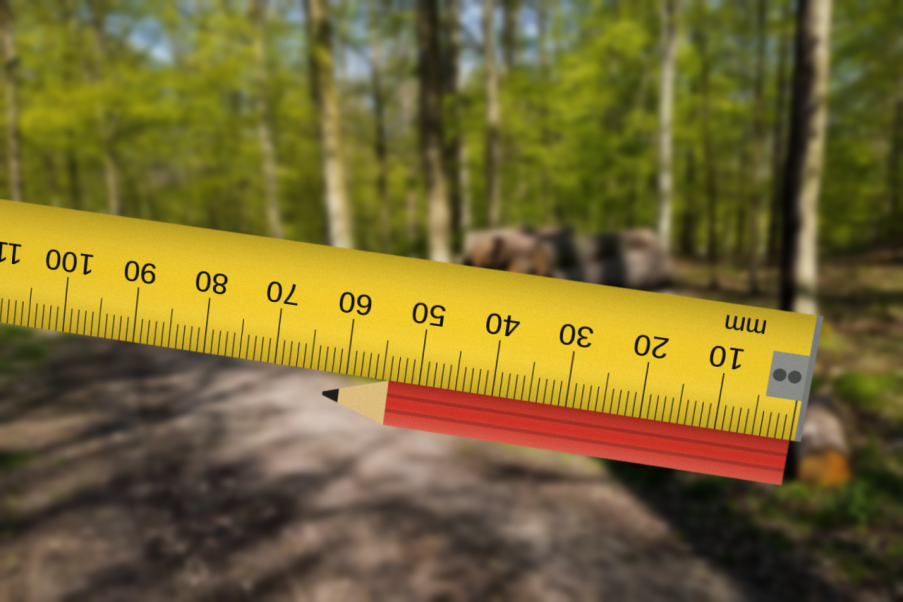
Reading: 63 mm
